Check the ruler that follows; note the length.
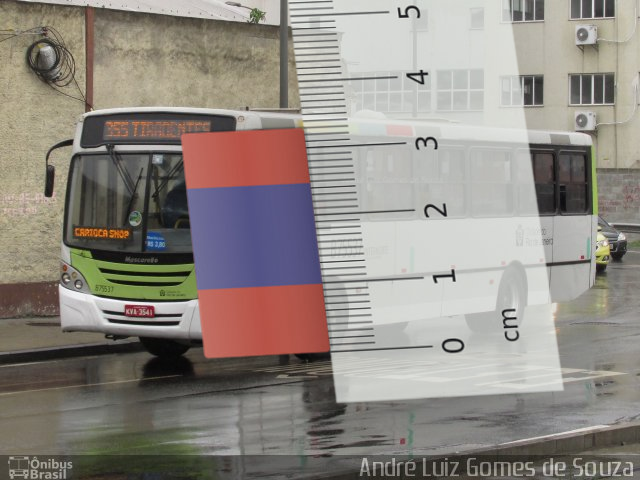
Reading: 3.3 cm
